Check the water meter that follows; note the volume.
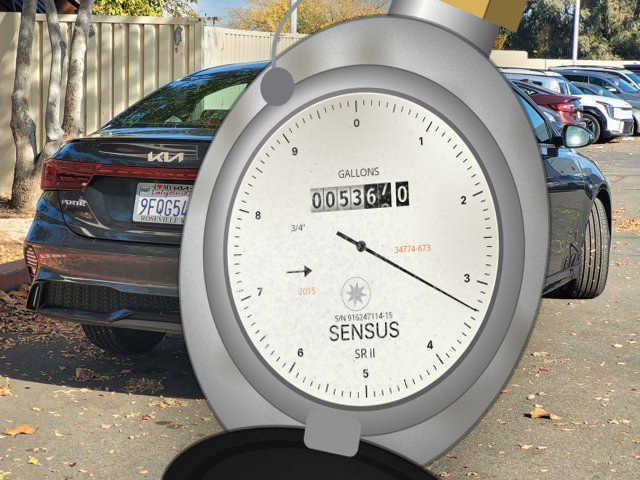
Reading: 53673.3 gal
